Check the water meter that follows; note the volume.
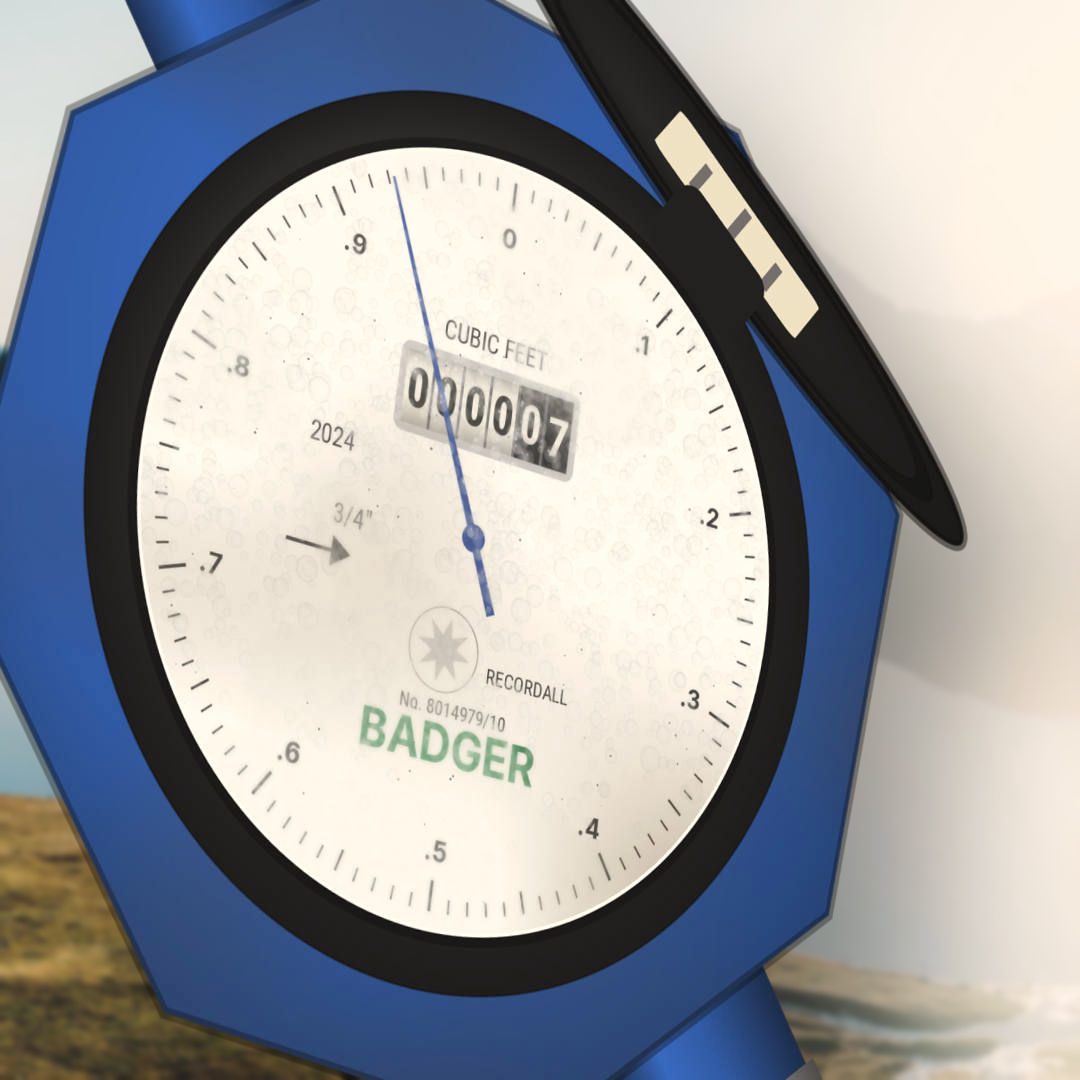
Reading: 6.93 ft³
